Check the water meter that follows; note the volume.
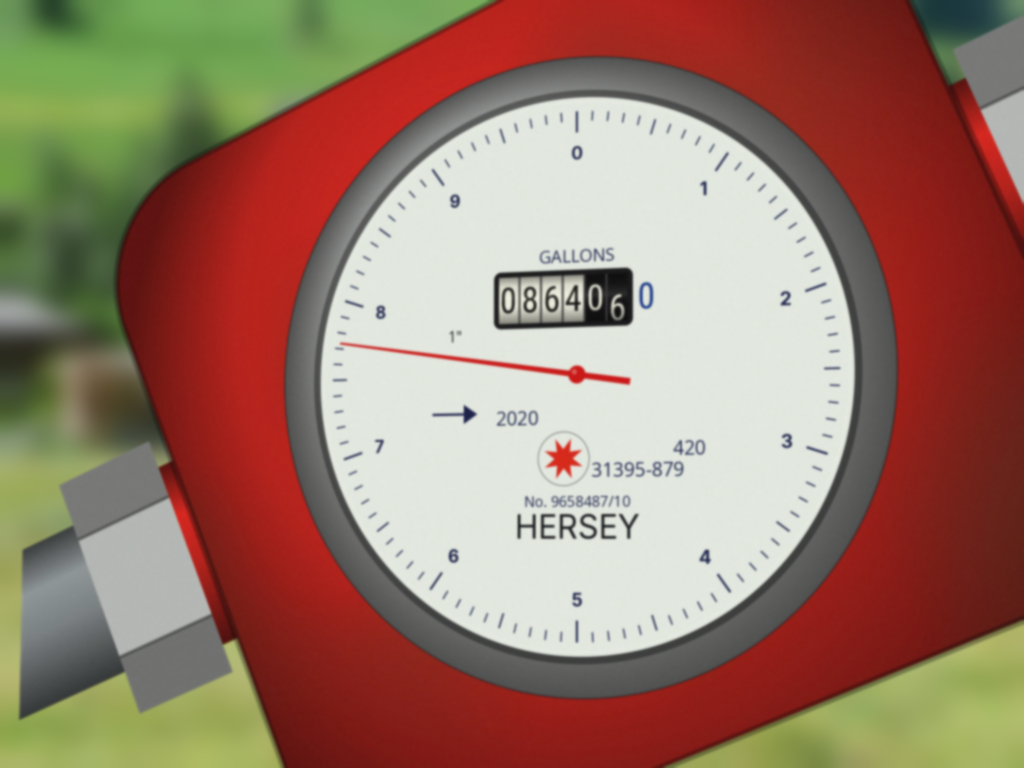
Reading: 864057.7 gal
